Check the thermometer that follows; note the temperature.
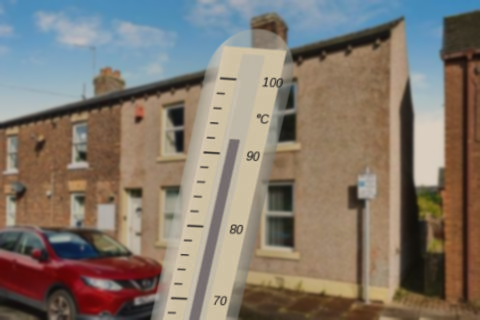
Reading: 92 °C
